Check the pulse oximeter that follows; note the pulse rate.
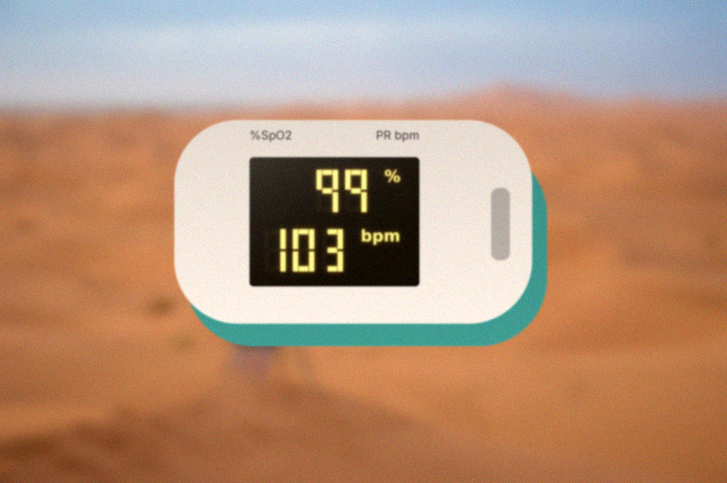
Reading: 103 bpm
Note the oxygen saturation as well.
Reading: 99 %
